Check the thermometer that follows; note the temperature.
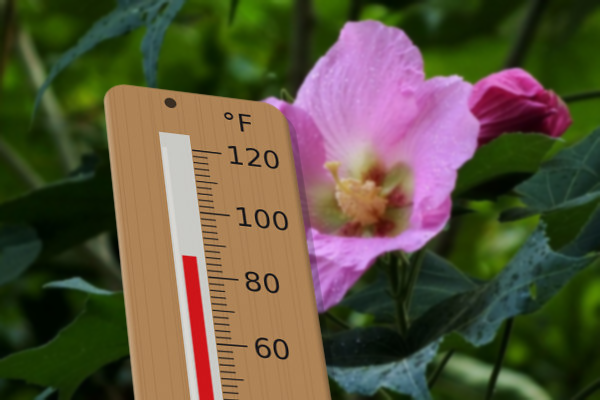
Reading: 86 °F
